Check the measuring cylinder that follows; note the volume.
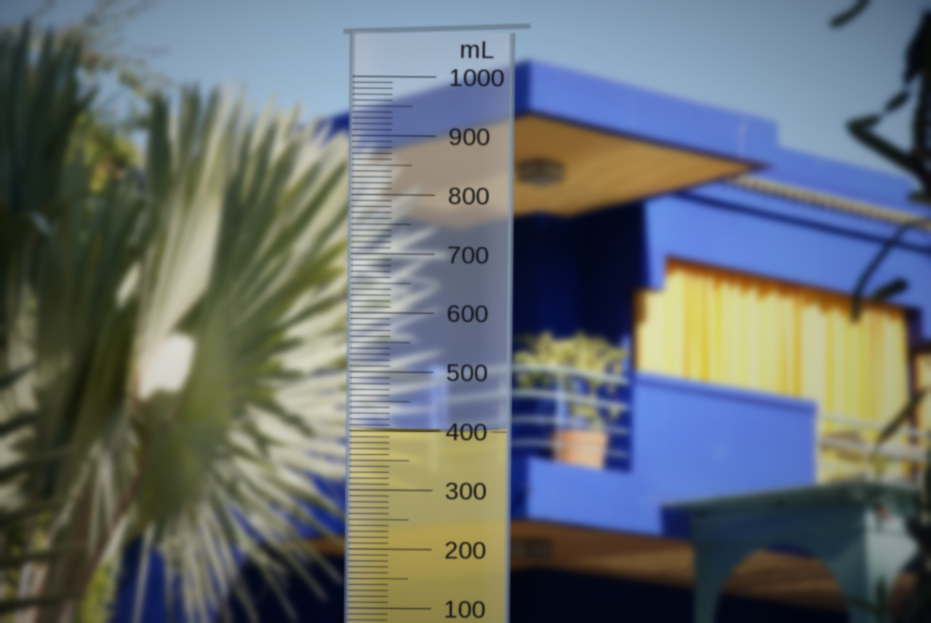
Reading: 400 mL
